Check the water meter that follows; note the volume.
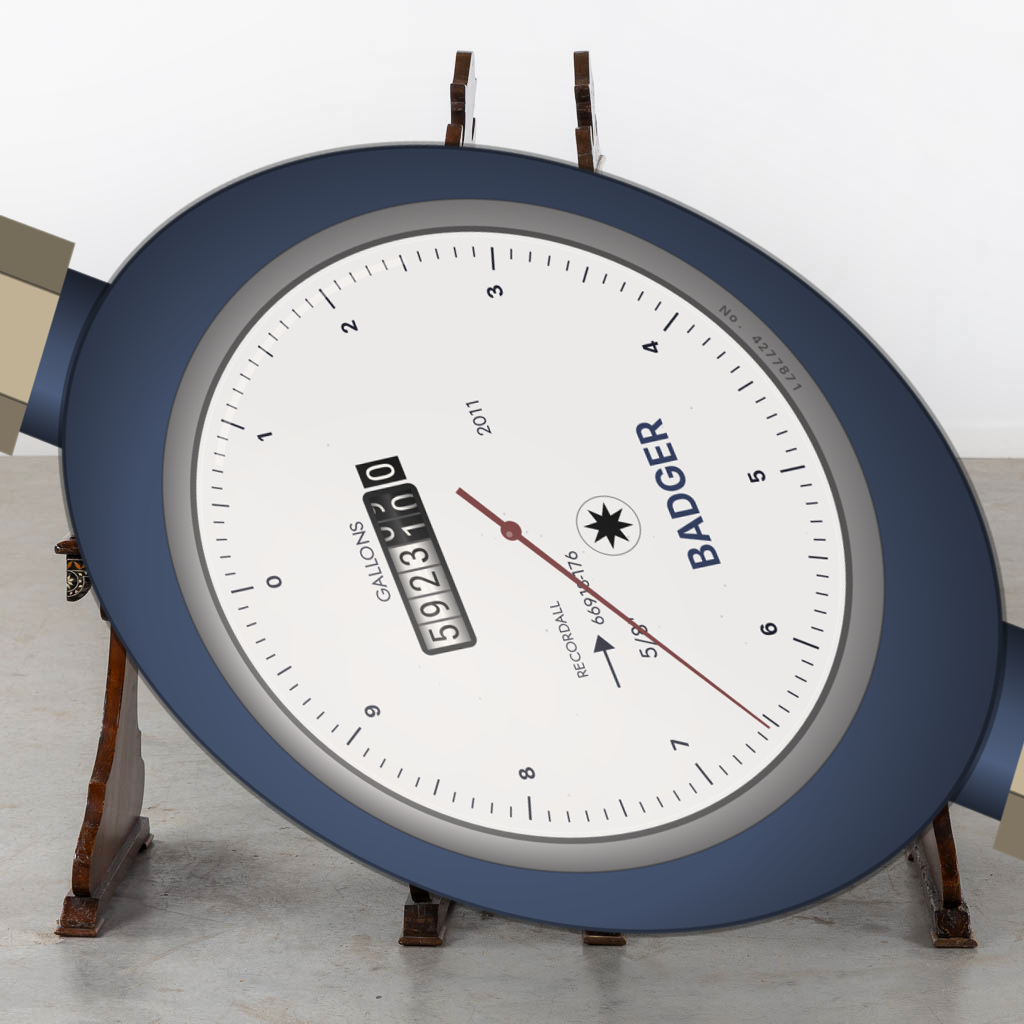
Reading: 5923096.5 gal
